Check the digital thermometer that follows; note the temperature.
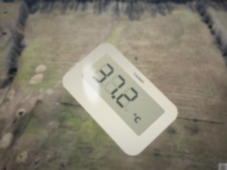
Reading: 37.2 °C
